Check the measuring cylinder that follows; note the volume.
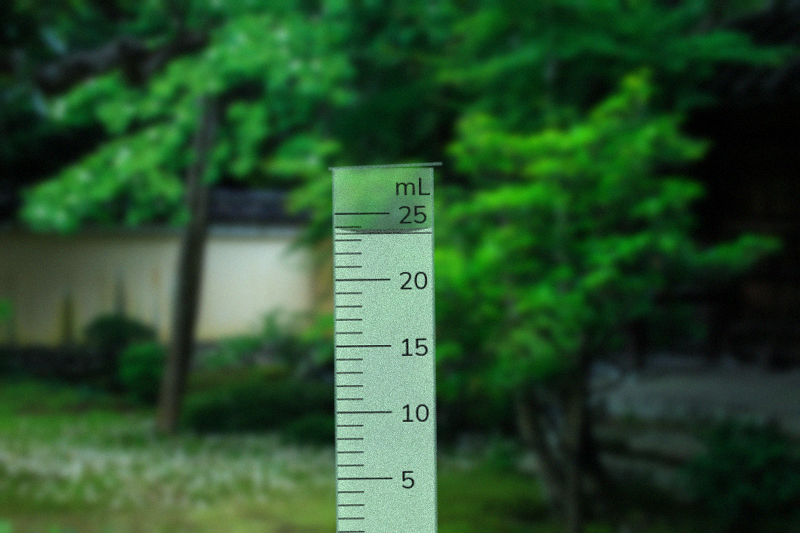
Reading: 23.5 mL
